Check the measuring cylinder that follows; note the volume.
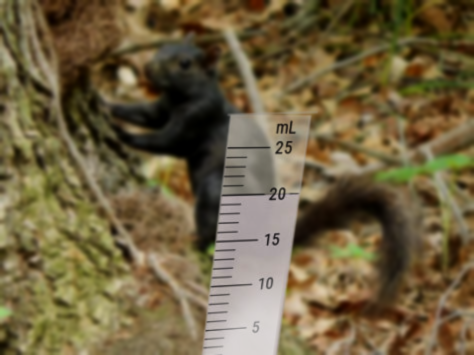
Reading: 20 mL
